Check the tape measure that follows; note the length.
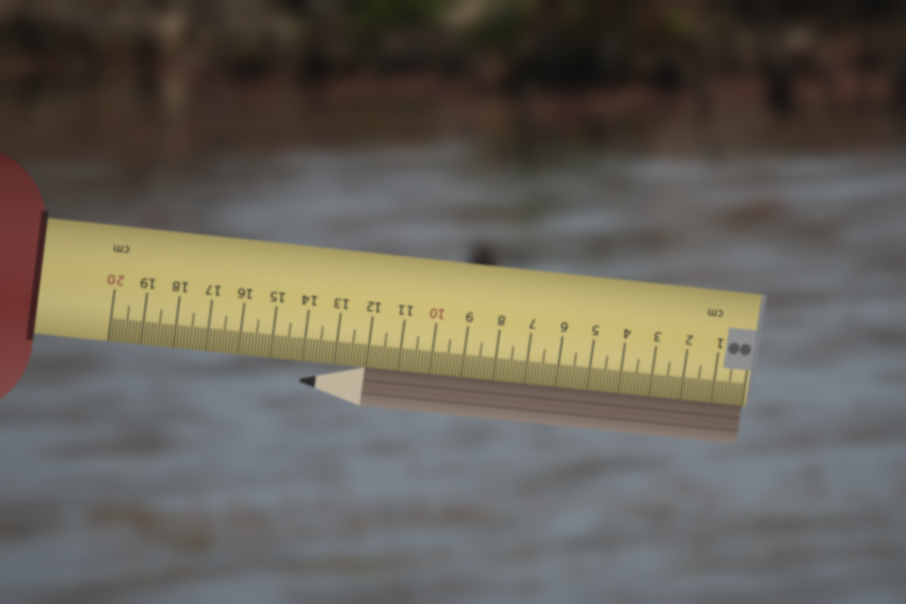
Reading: 14 cm
